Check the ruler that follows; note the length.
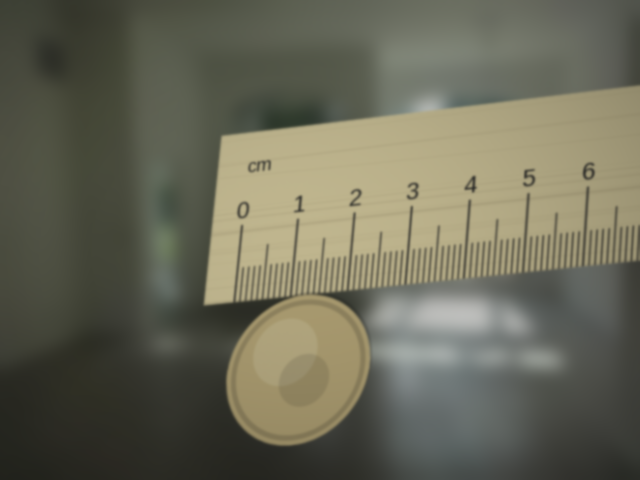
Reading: 2.5 cm
